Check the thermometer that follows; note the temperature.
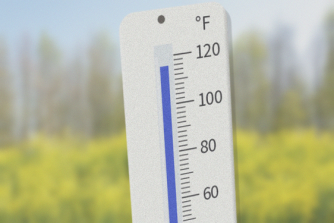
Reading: 116 °F
